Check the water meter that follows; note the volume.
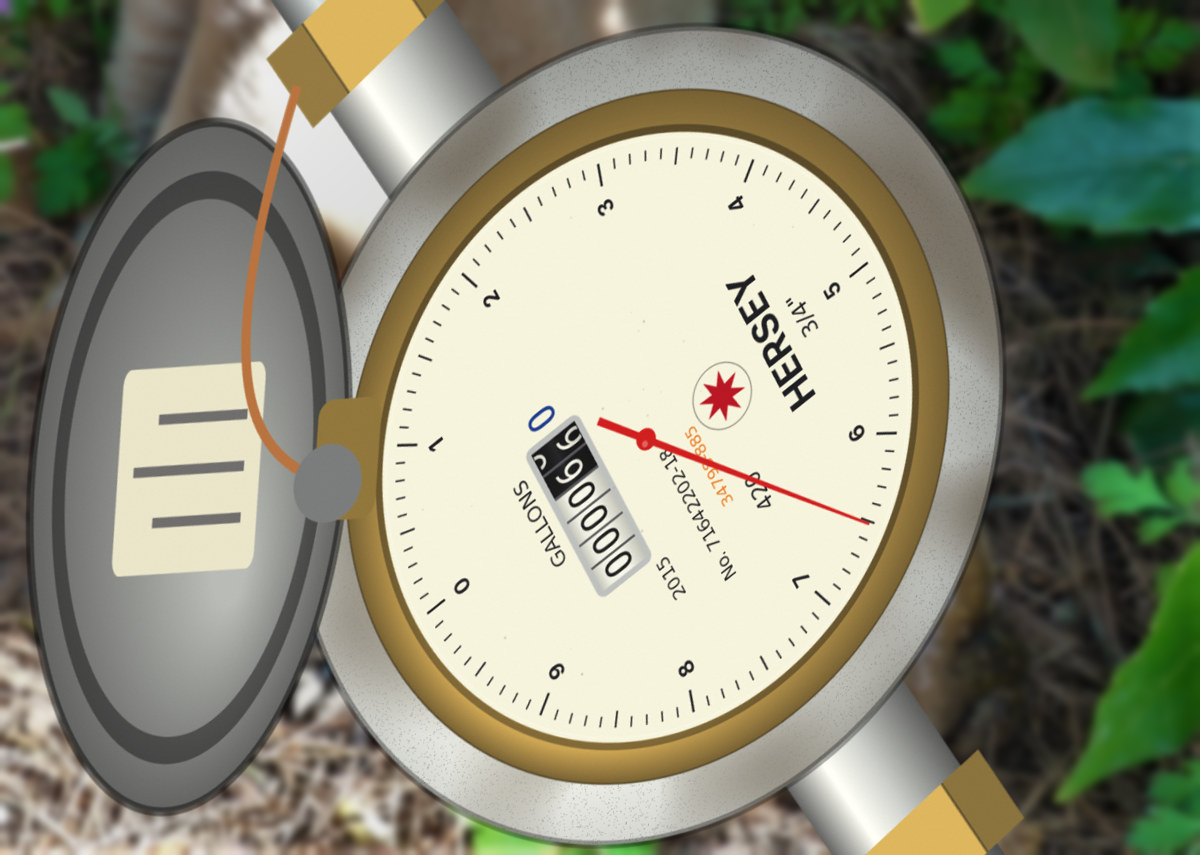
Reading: 656.5 gal
